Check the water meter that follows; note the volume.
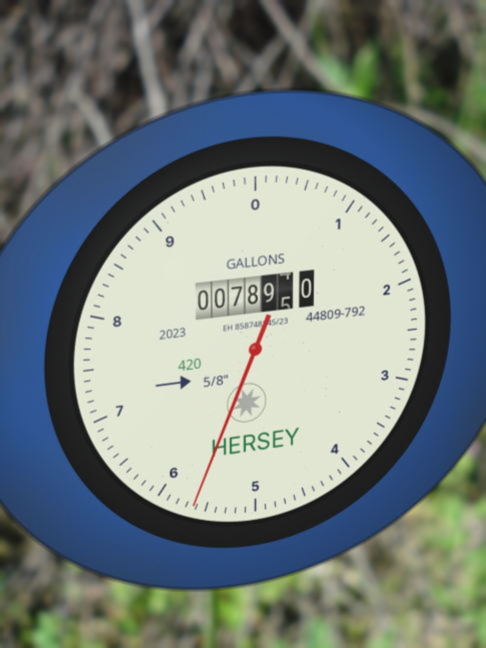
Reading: 78945.6 gal
